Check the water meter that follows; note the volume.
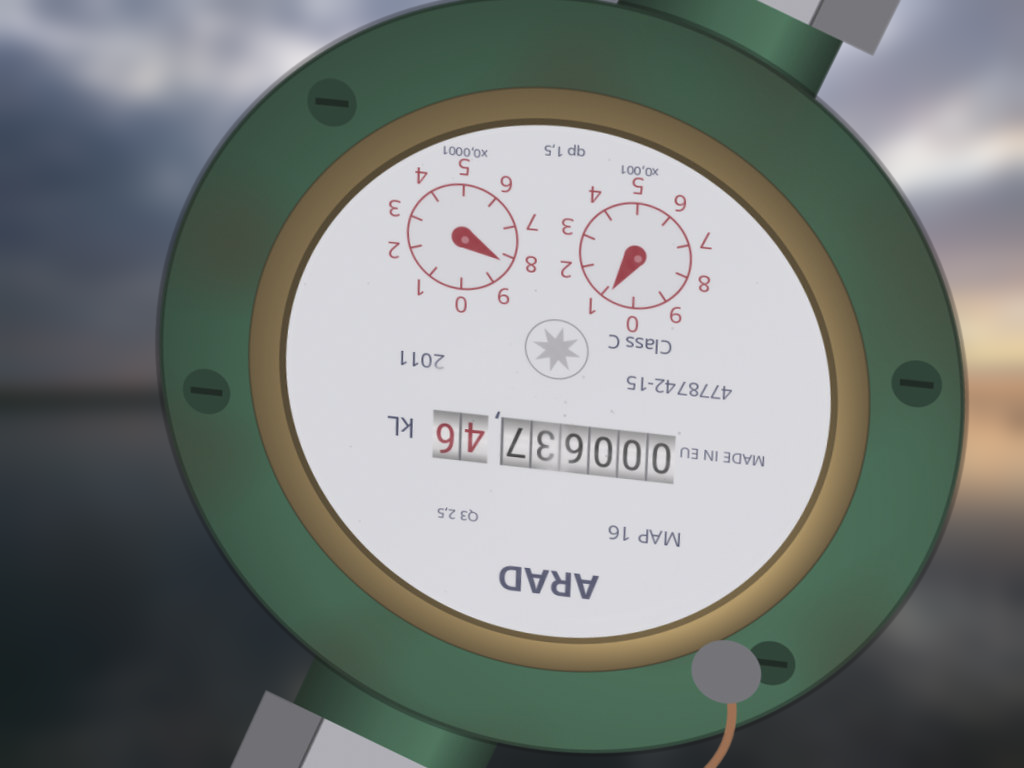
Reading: 637.4608 kL
